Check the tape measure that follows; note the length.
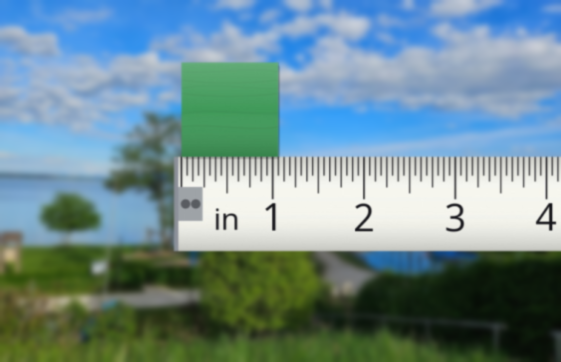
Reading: 1.0625 in
